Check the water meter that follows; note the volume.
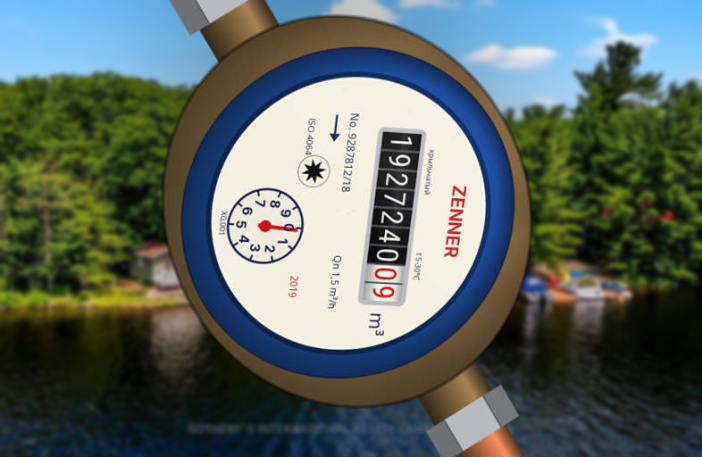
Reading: 1927240.090 m³
